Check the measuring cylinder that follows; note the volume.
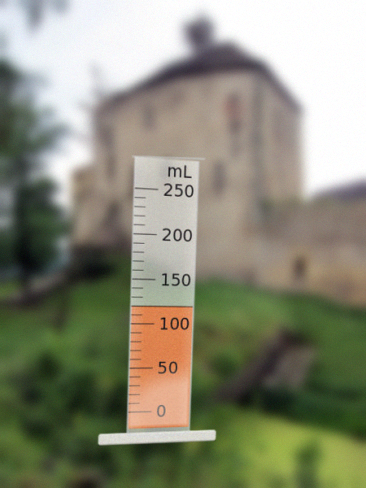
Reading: 120 mL
